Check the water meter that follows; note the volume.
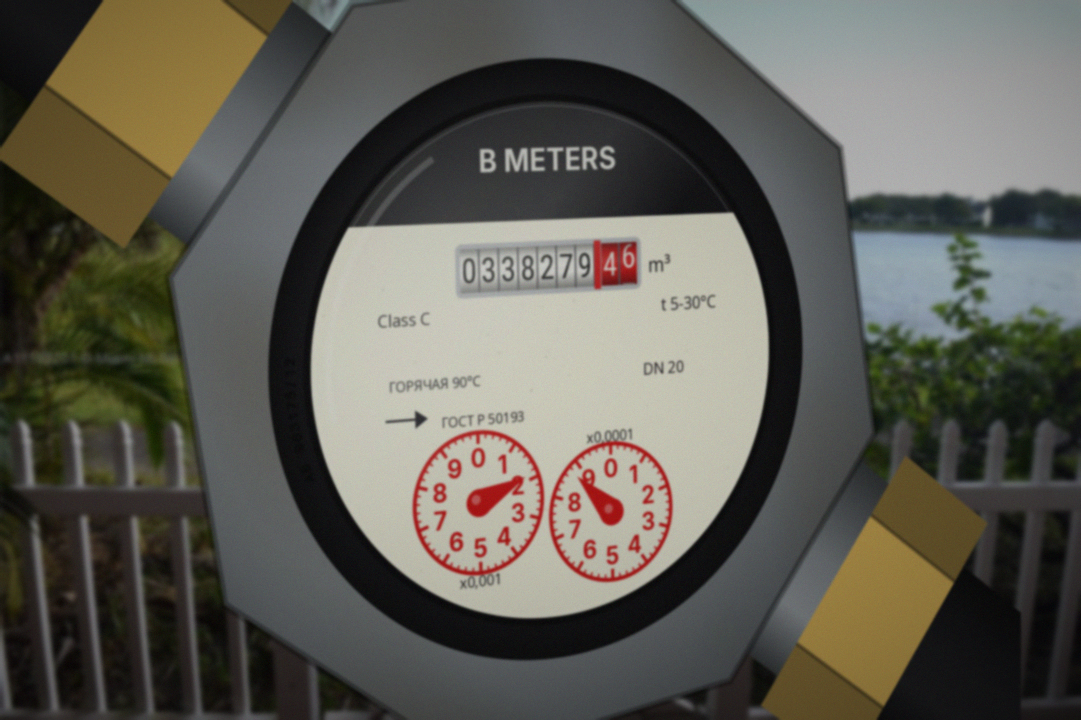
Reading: 338279.4618 m³
